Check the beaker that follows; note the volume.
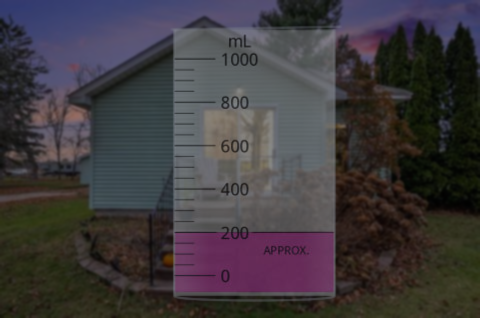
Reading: 200 mL
